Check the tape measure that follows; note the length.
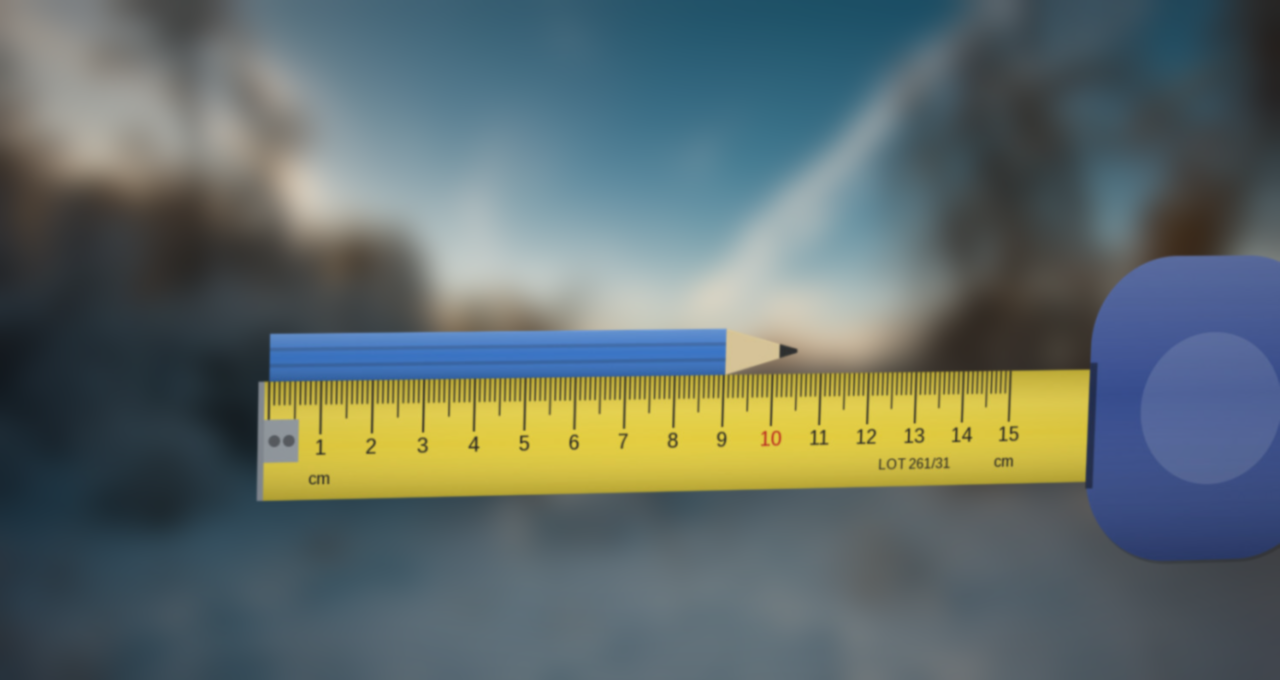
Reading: 10.5 cm
